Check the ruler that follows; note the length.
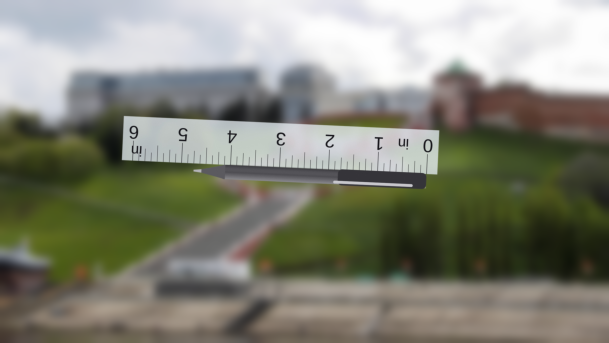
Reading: 4.75 in
